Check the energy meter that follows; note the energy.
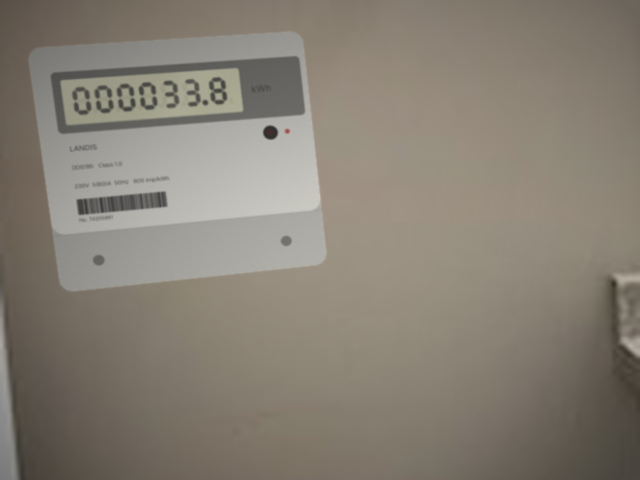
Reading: 33.8 kWh
